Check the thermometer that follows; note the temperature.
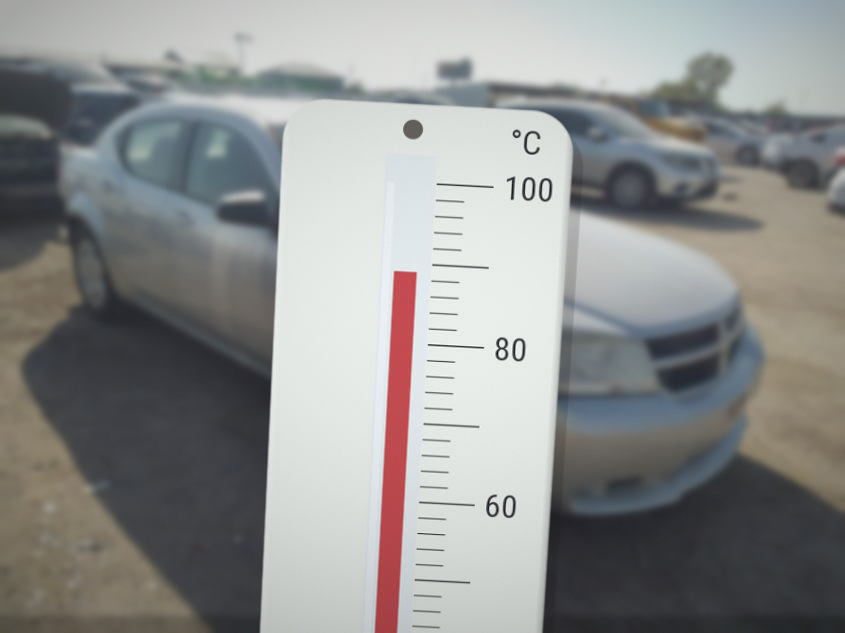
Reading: 89 °C
